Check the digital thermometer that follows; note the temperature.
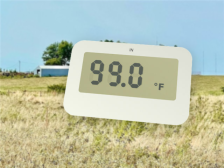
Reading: 99.0 °F
